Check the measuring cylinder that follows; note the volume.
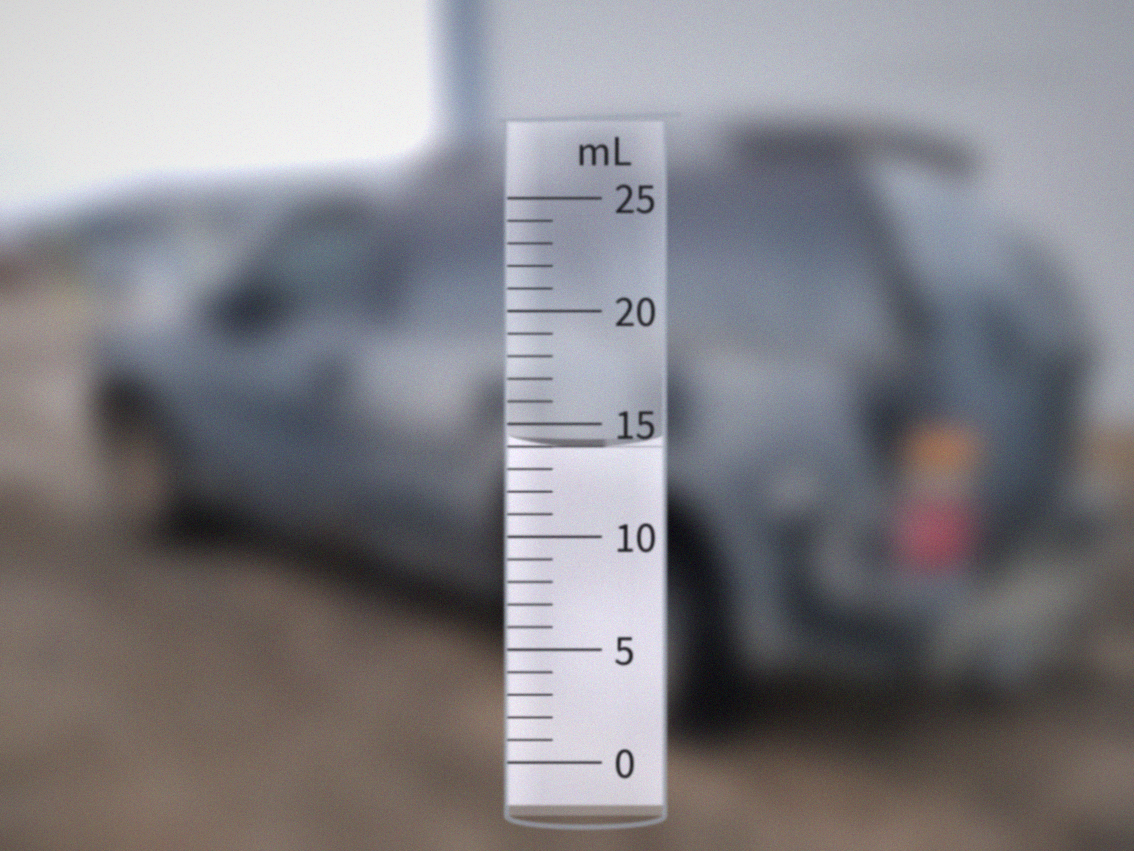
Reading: 14 mL
